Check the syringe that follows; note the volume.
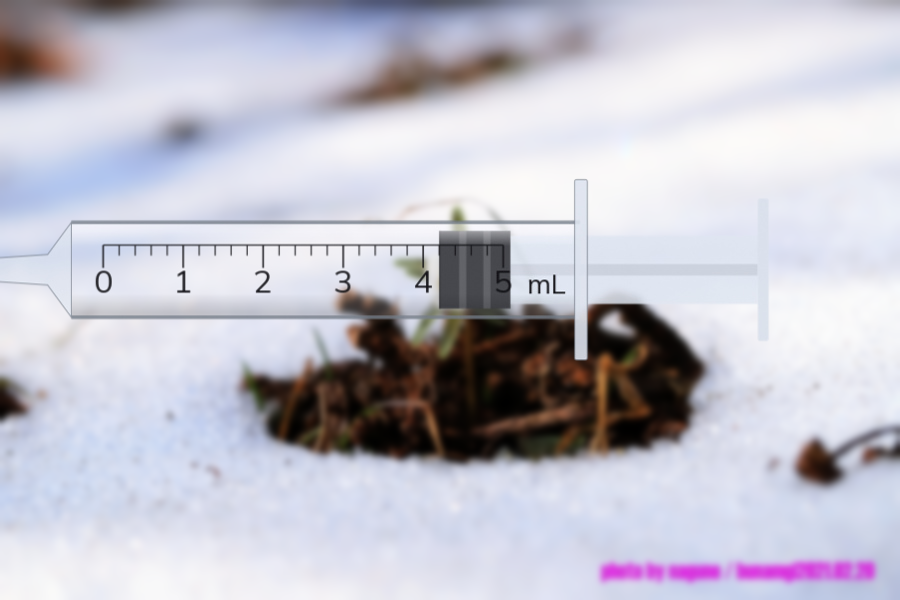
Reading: 4.2 mL
